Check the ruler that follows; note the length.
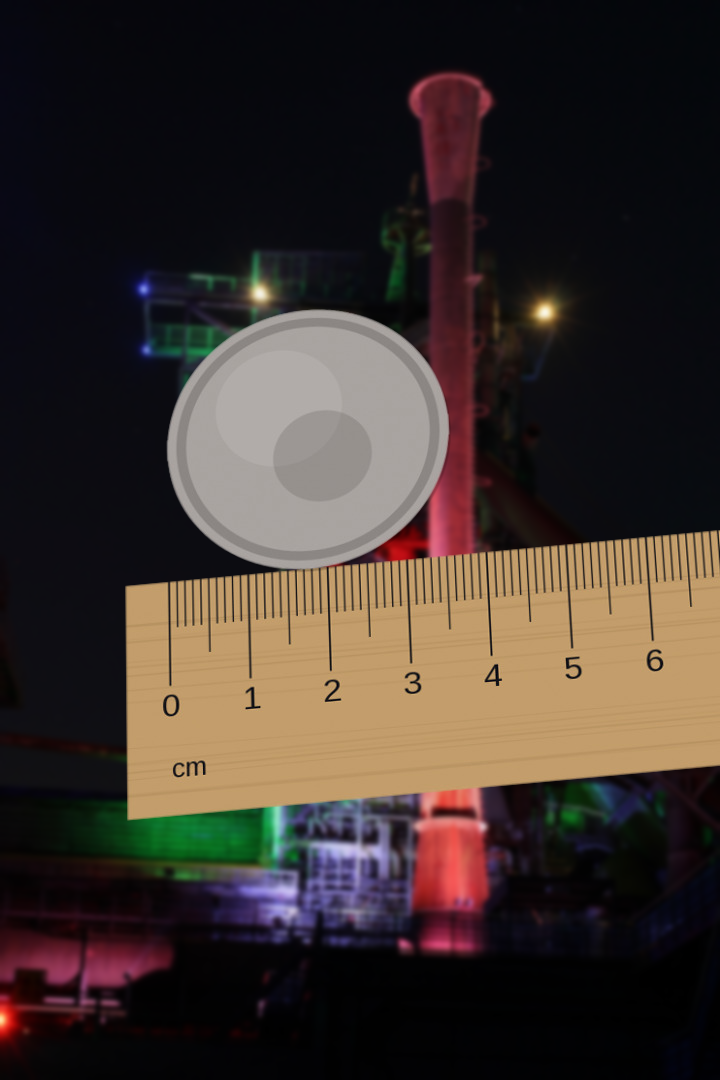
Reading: 3.6 cm
